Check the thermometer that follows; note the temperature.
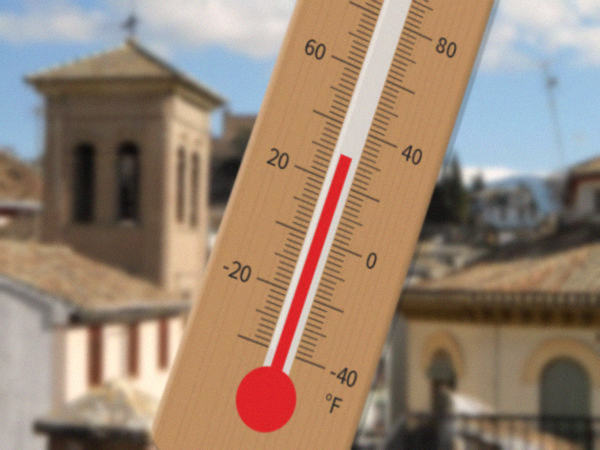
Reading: 30 °F
